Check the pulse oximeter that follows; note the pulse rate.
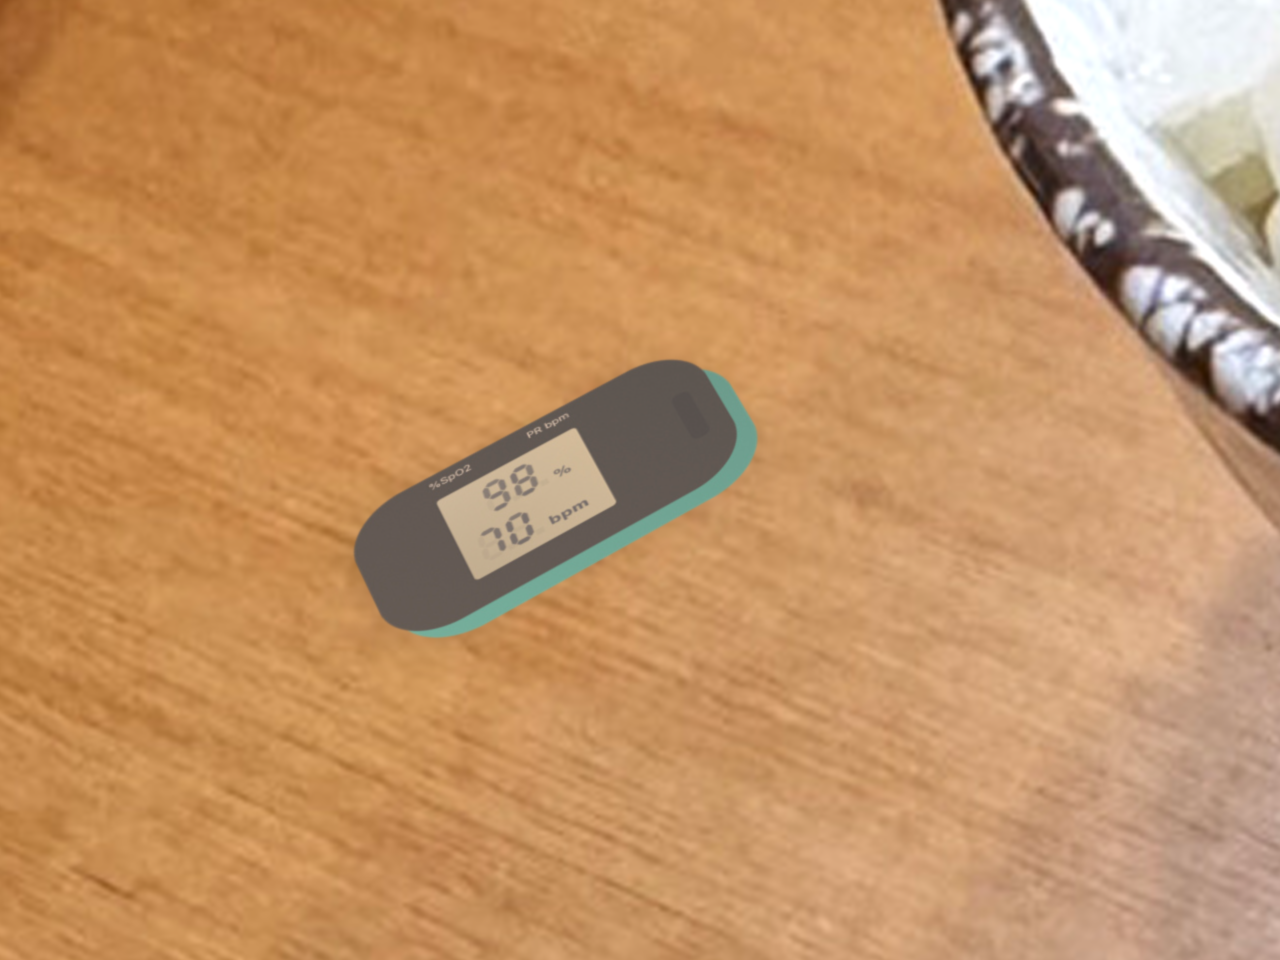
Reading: 70 bpm
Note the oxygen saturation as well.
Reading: 98 %
